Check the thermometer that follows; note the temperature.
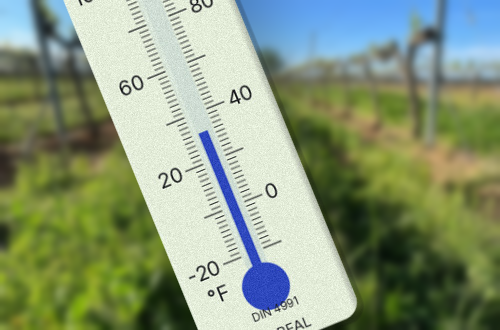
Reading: 32 °F
